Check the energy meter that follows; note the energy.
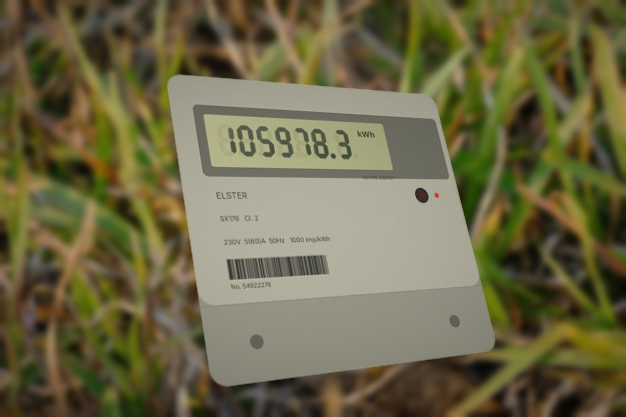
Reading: 105978.3 kWh
